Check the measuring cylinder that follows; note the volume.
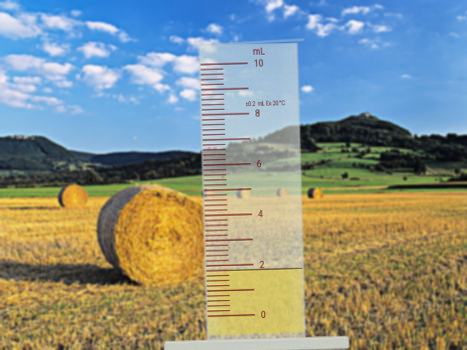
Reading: 1.8 mL
